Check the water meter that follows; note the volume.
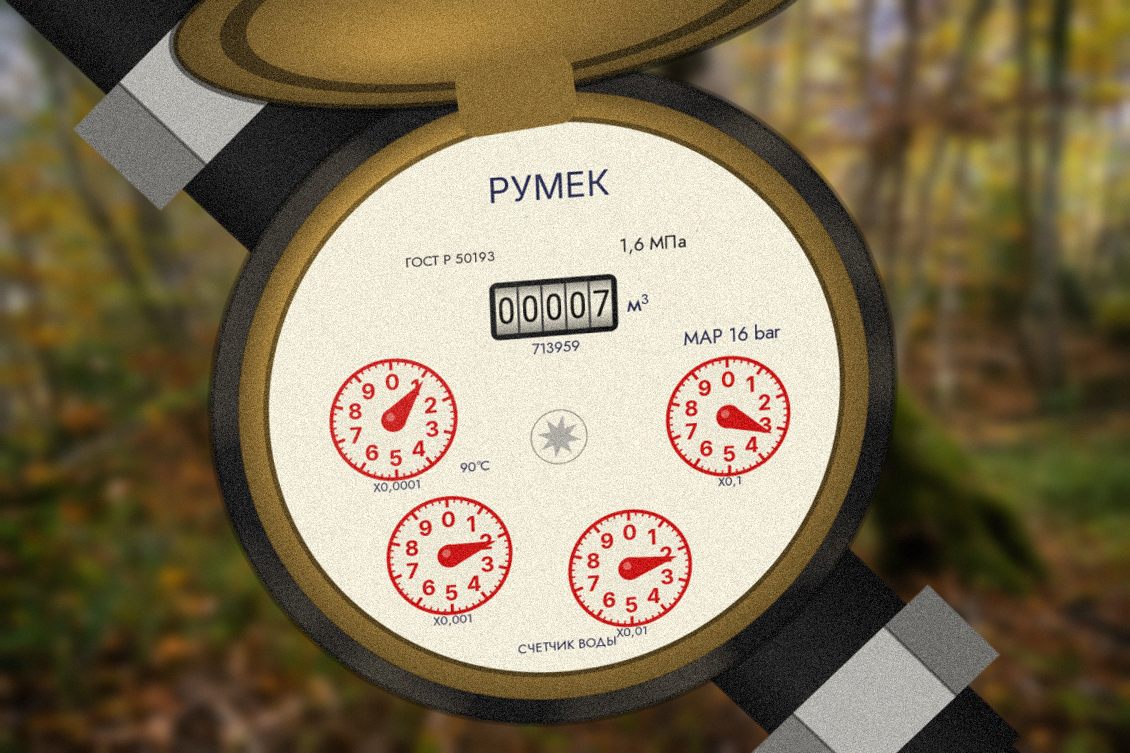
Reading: 7.3221 m³
